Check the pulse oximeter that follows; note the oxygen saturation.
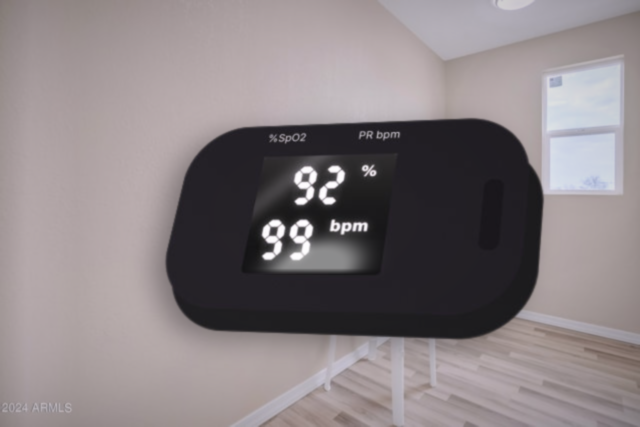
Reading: 92 %
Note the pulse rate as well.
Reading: 99 bpm
